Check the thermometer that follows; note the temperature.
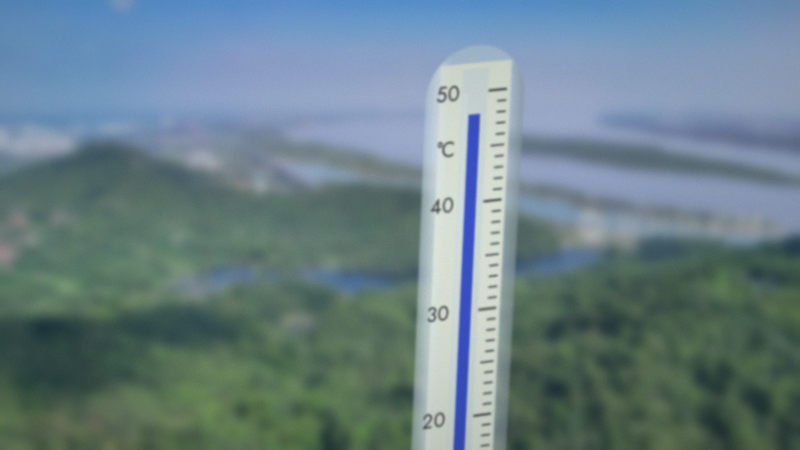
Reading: 48 °C
